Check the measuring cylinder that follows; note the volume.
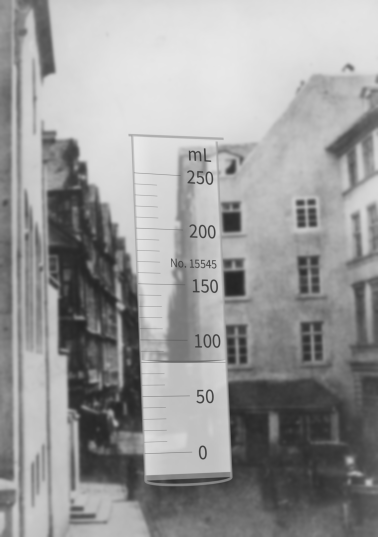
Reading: 80 mL
